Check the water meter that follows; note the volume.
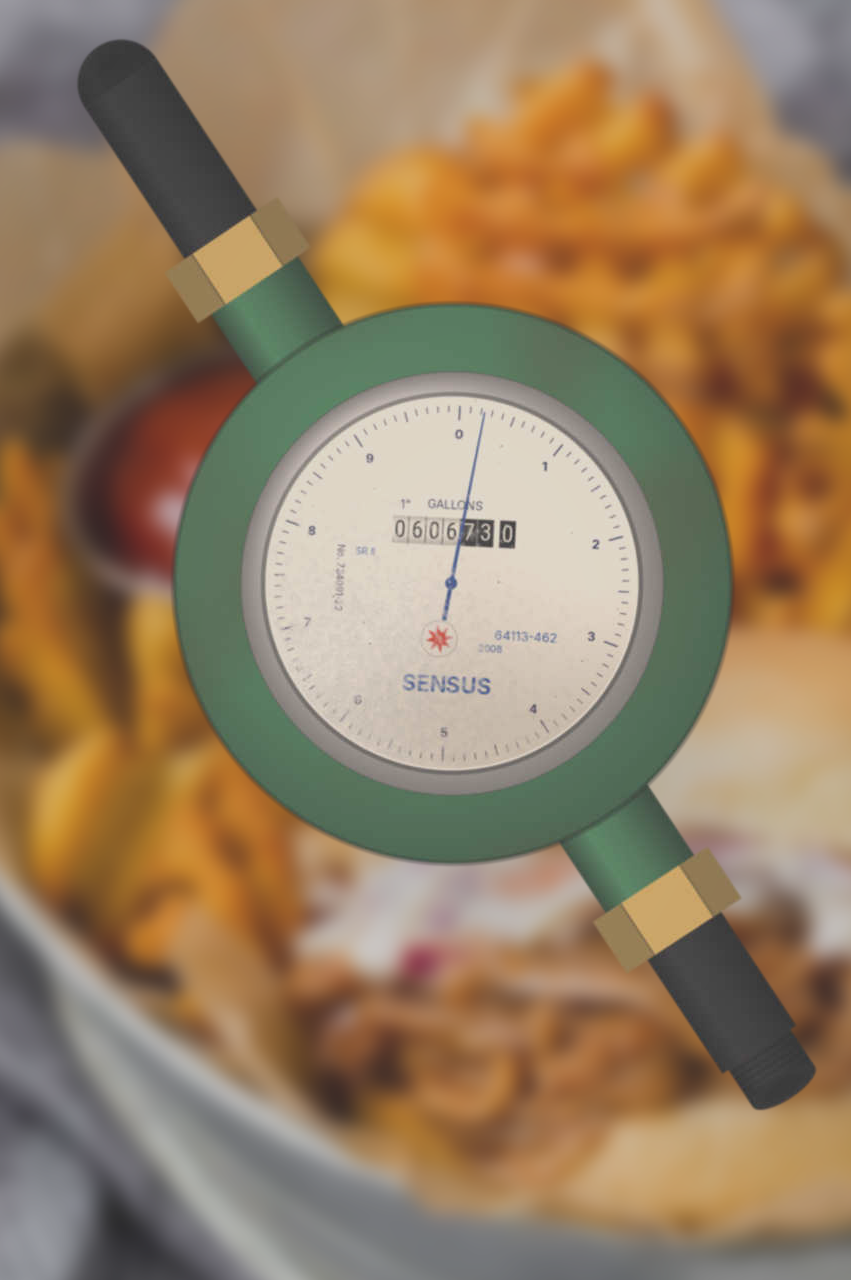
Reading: 606730.2 gal
